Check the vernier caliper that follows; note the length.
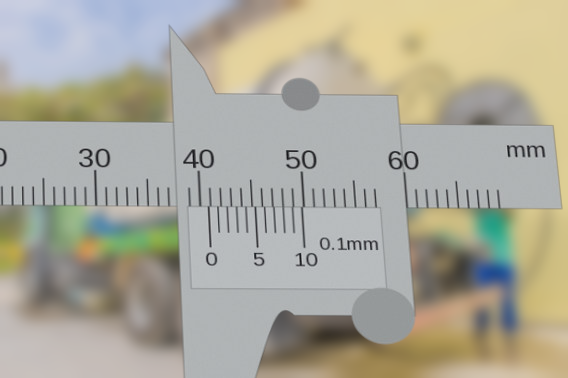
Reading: 40.8 mm
